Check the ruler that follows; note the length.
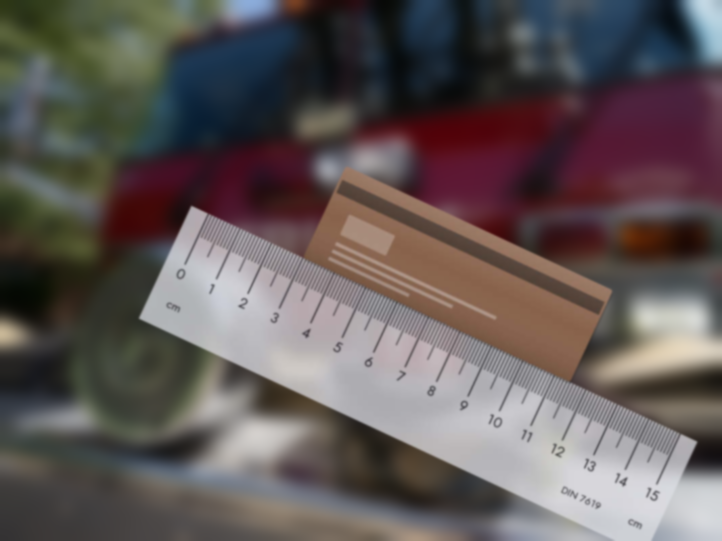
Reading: 8.5 cm
